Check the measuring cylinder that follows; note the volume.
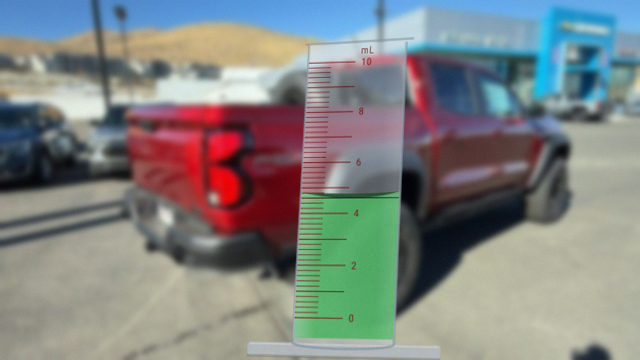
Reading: 4.6 mL
